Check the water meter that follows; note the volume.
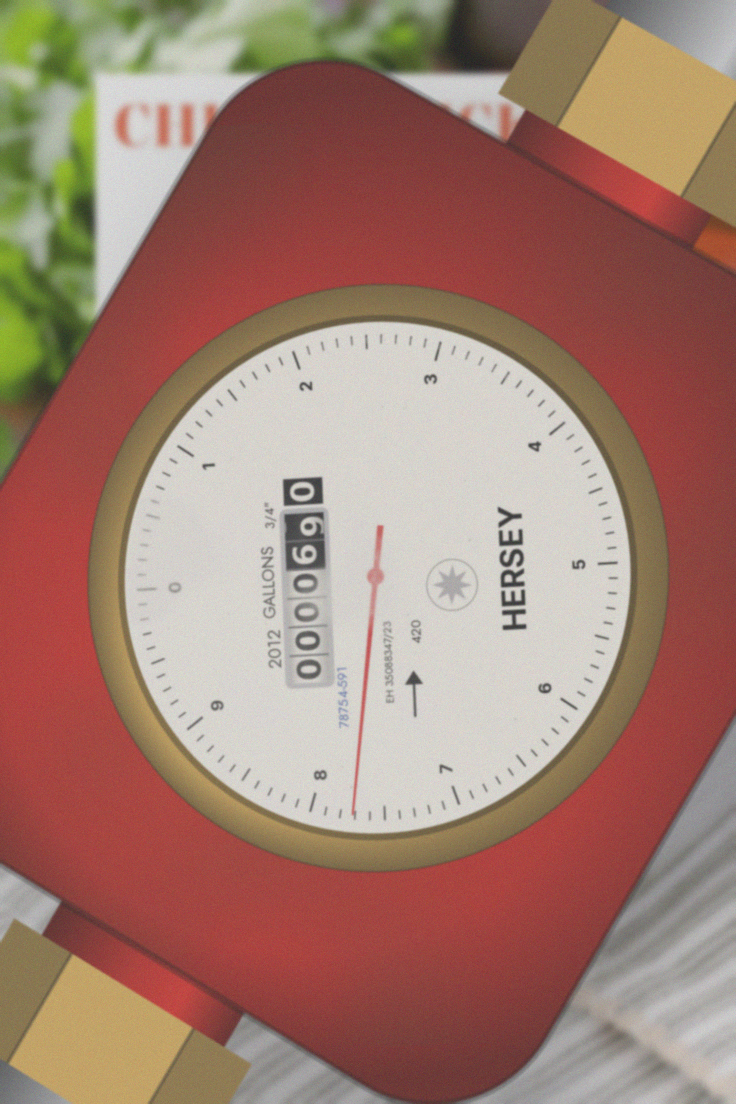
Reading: 687.7 gal
